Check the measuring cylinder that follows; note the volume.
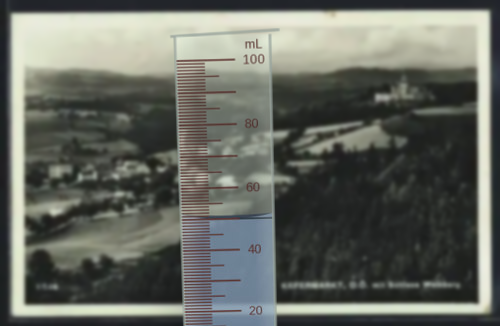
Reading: 50 mL
